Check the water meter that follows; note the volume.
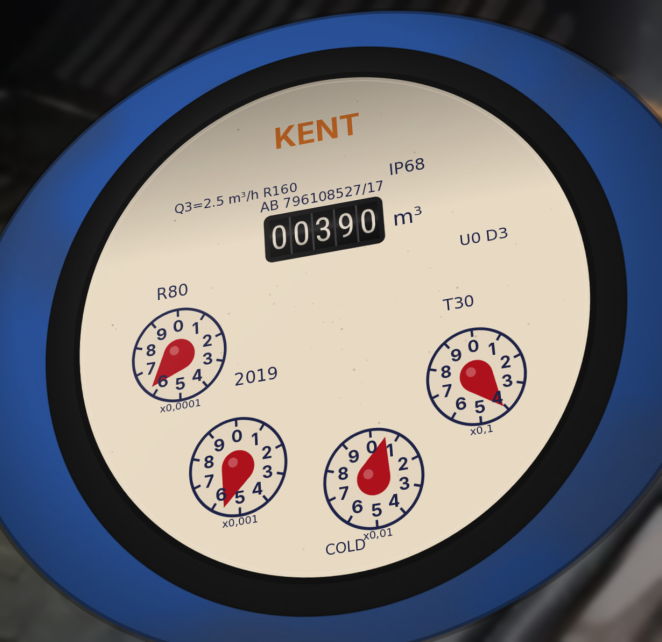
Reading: 390.4056 m³
